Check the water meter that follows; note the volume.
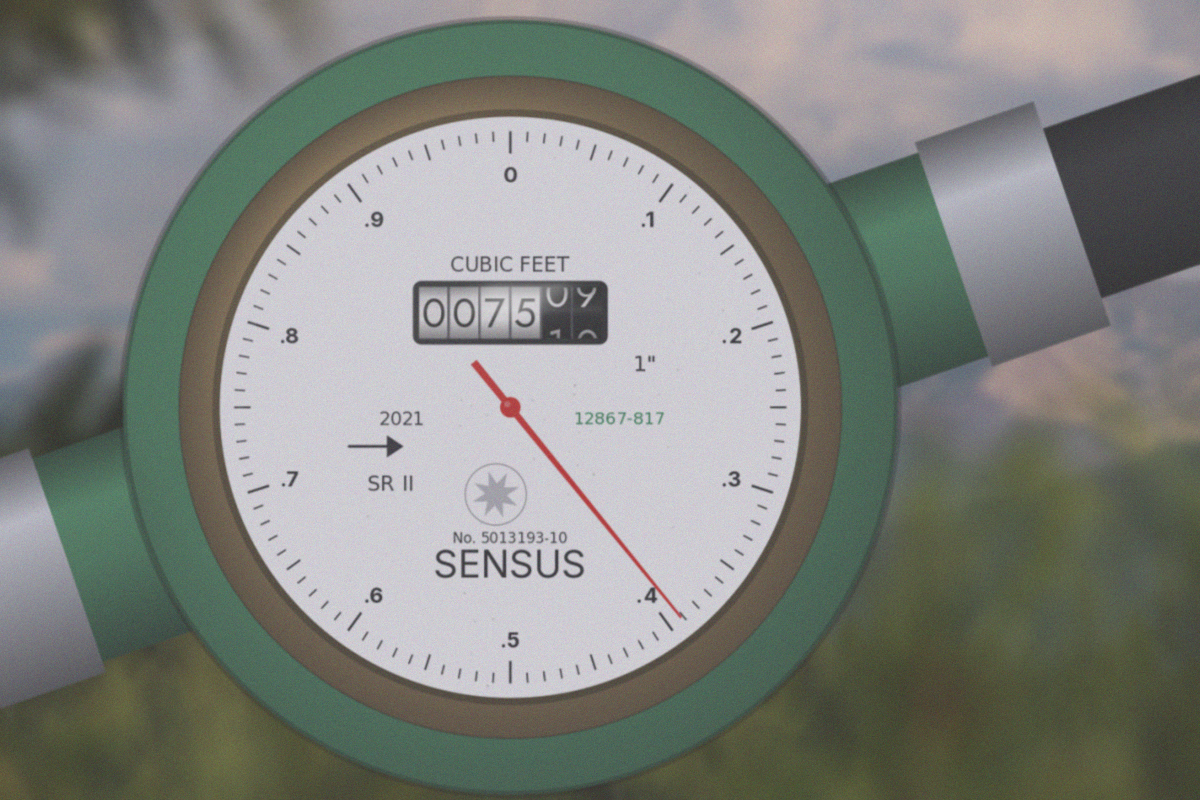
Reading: 7509.39 ft³
